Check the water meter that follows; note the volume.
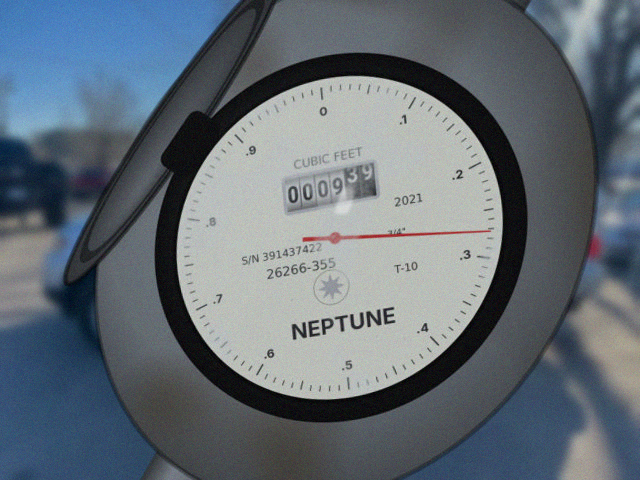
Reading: 939.27 ft³
